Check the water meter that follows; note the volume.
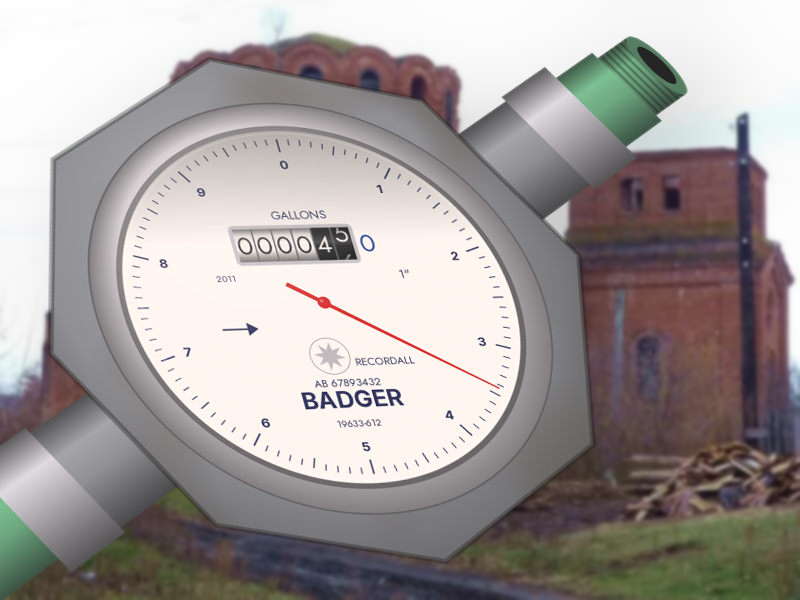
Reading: 453.4 gal
